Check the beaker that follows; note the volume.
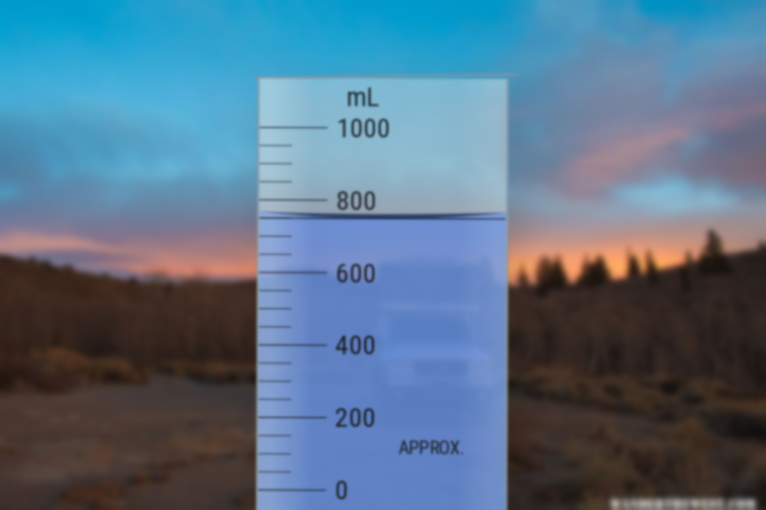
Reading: 750 mL
